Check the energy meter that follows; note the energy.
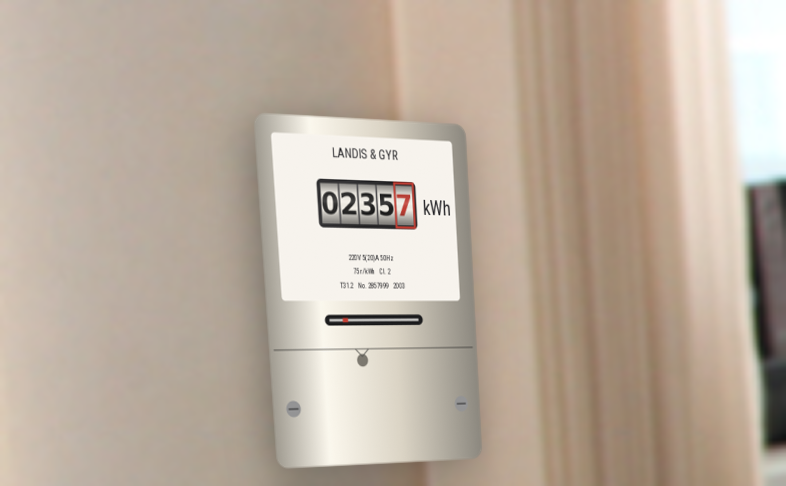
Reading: 235.7 kWh
